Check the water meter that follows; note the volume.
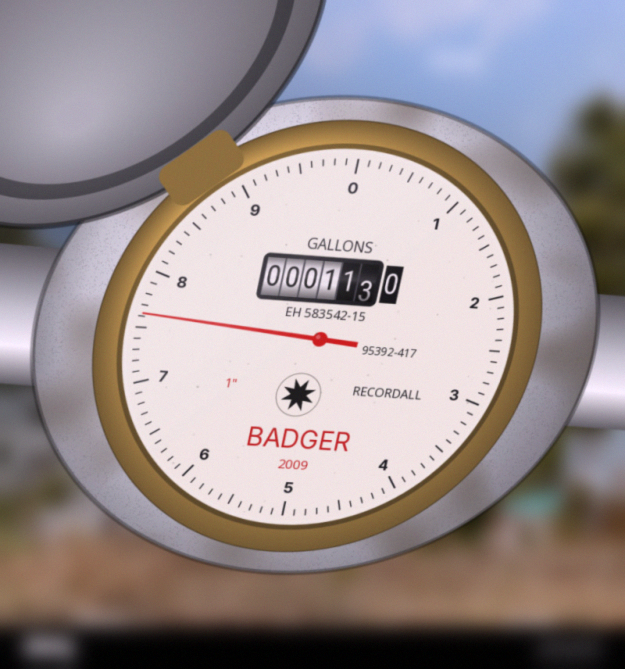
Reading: 1127.6 gal
